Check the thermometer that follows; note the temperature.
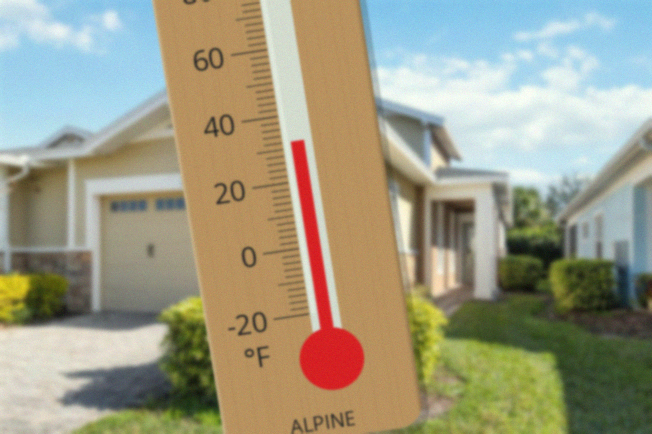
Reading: 32 °F
